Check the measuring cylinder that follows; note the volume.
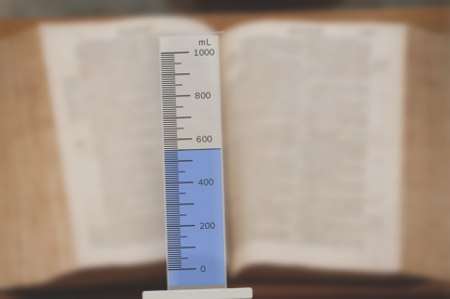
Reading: 550 mL
